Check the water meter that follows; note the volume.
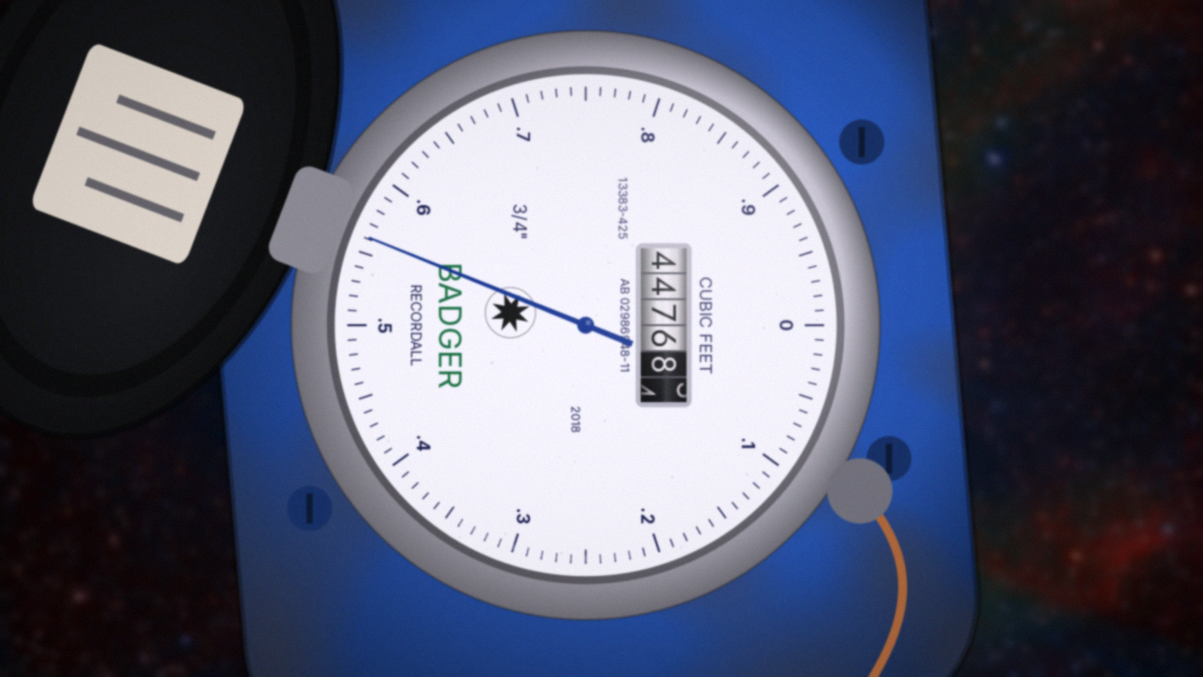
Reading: 447683.56 ft³
